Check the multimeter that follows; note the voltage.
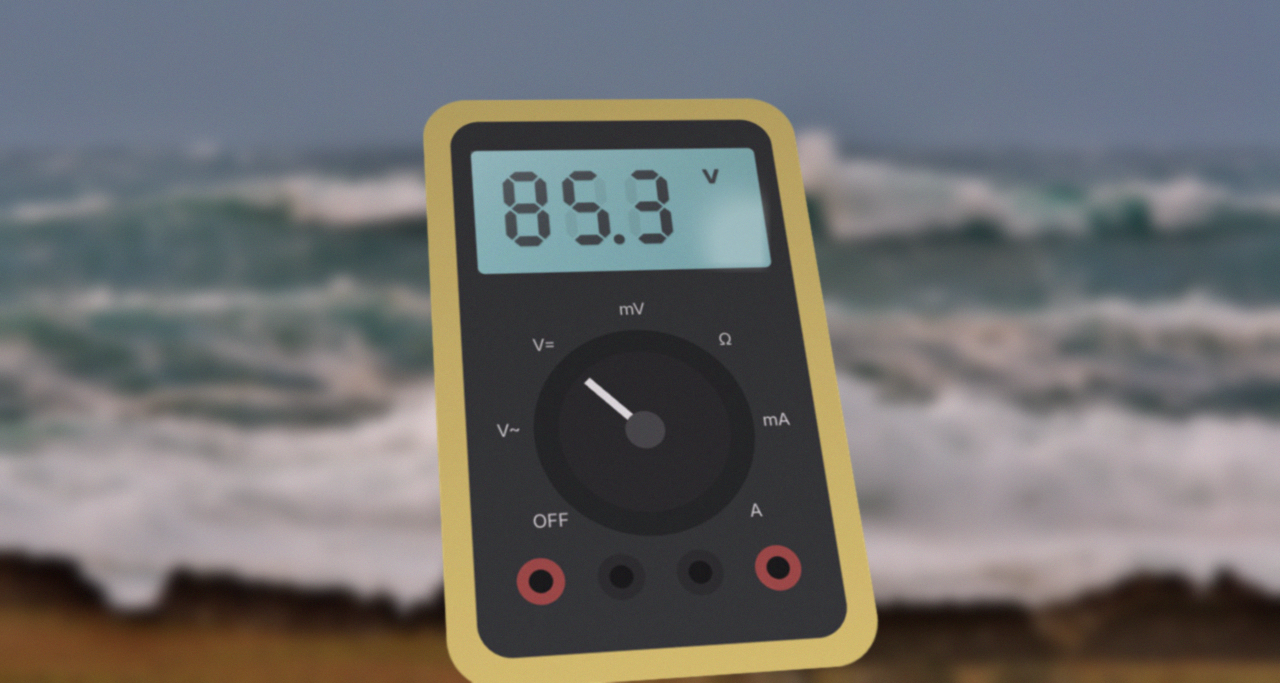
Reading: 85.3 V
